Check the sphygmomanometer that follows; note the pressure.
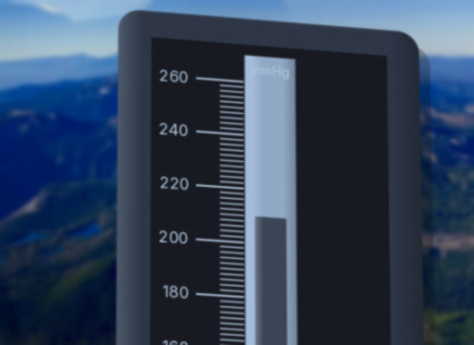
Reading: 210 mmHg
